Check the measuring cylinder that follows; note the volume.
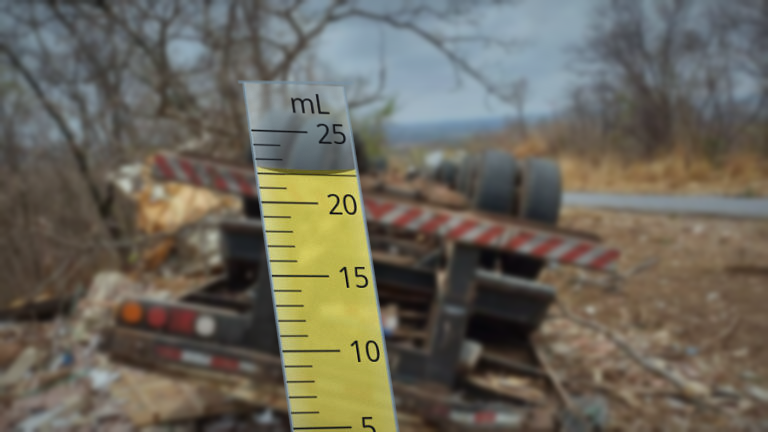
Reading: 22 mL
